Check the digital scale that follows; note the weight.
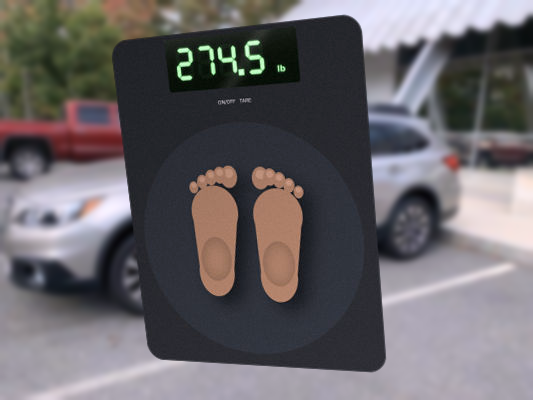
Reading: 274.5 lb
